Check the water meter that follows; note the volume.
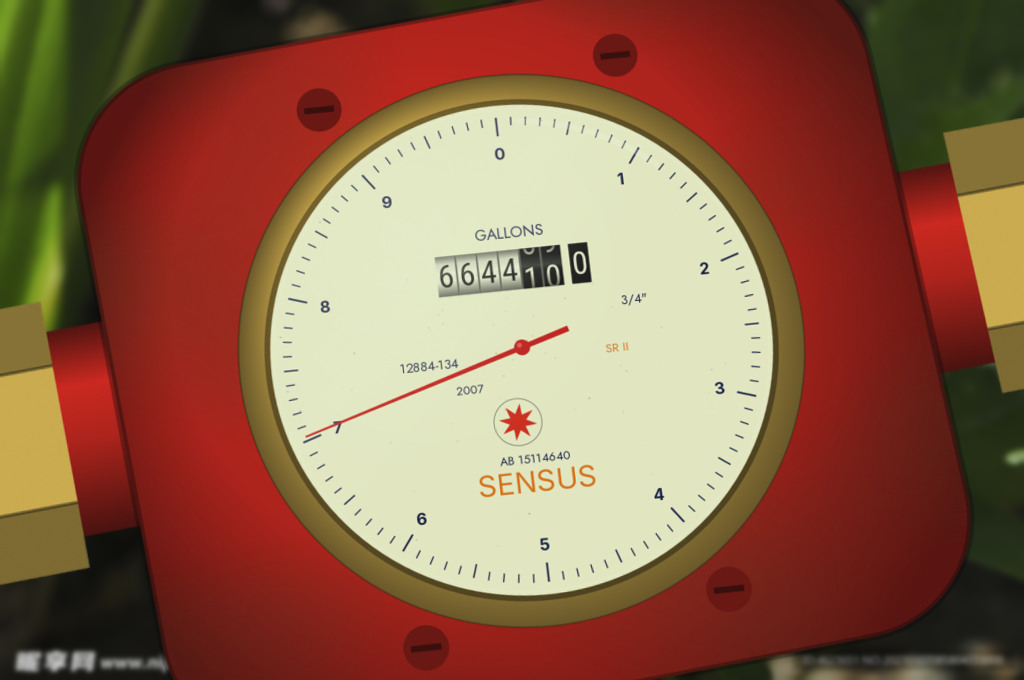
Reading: 6644097.0 gal
